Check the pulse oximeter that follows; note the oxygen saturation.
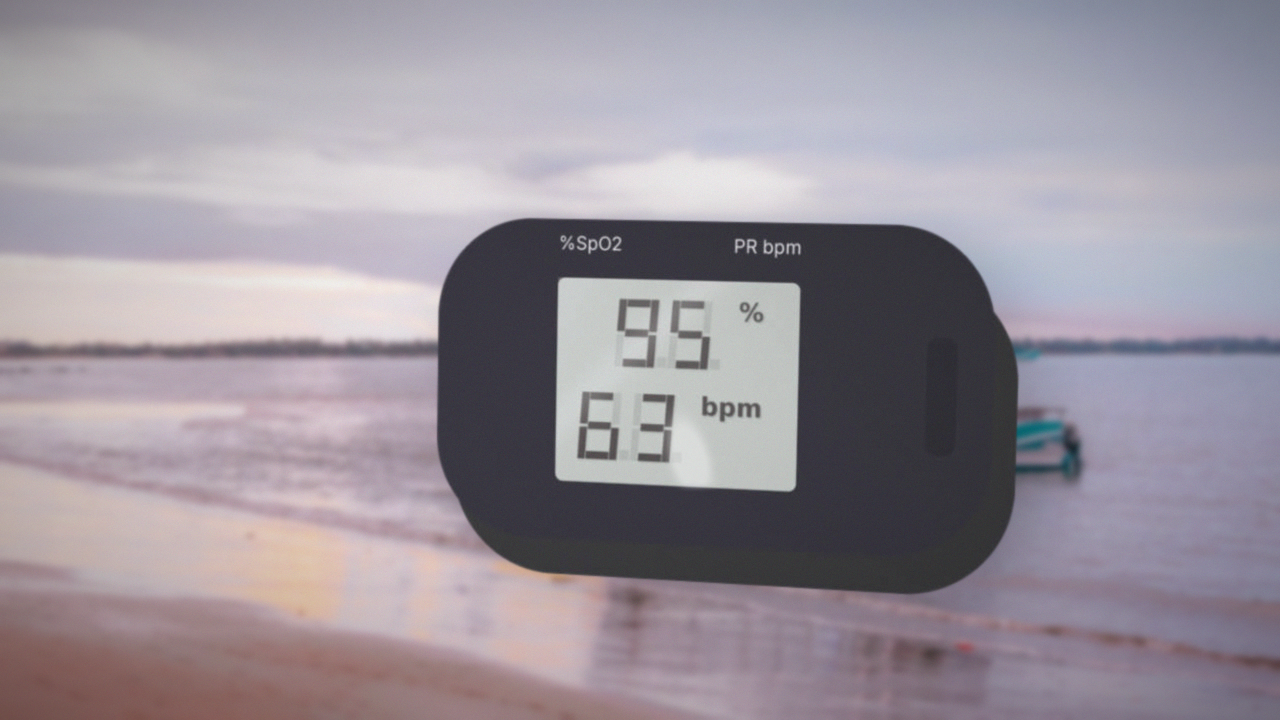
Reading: 95 %
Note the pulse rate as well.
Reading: 63 bpm
